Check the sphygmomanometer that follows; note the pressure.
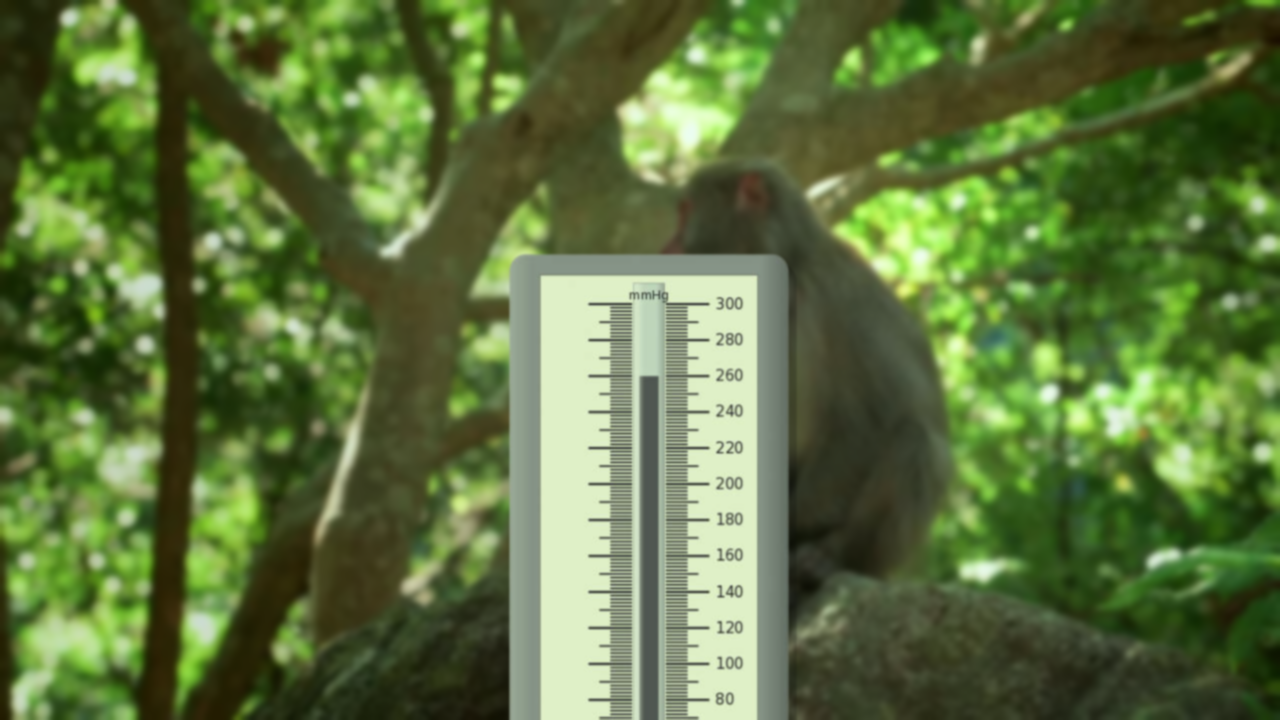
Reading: 260 mmHg
